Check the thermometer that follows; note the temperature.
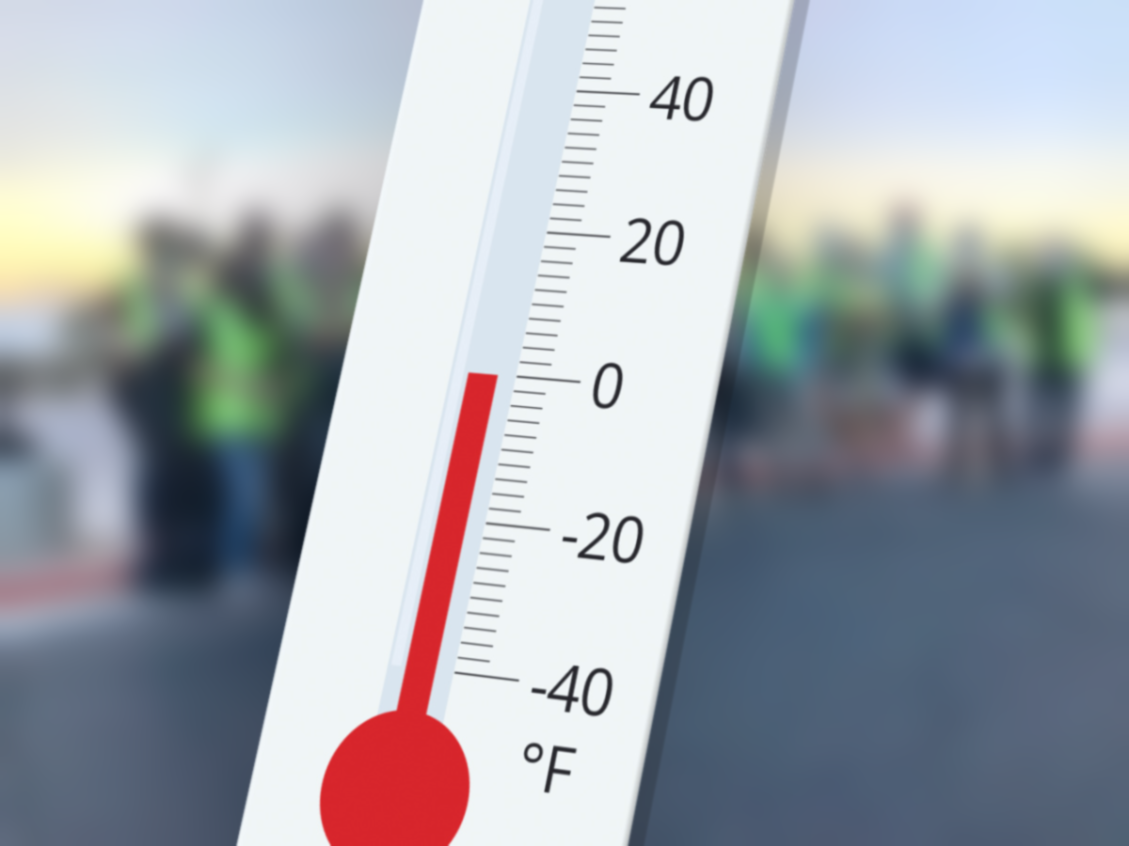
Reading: 0 °F
